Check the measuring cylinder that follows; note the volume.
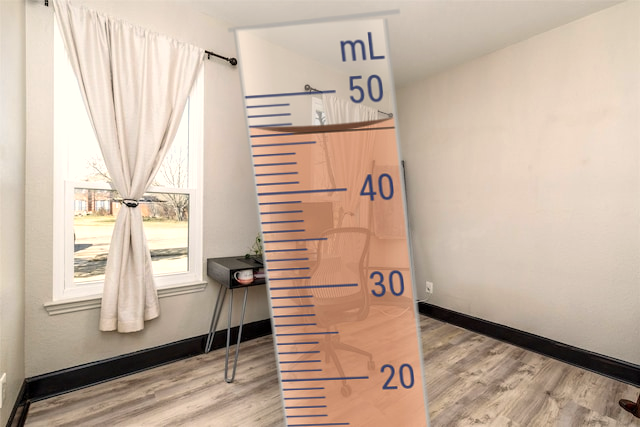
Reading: 46 mL
